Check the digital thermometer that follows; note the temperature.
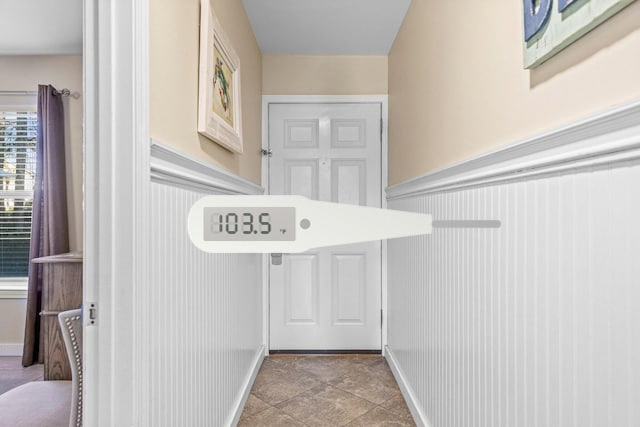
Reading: 103.5 °F
